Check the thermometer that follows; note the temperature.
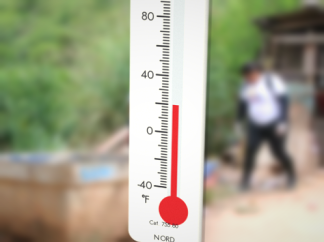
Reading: 20 °F
